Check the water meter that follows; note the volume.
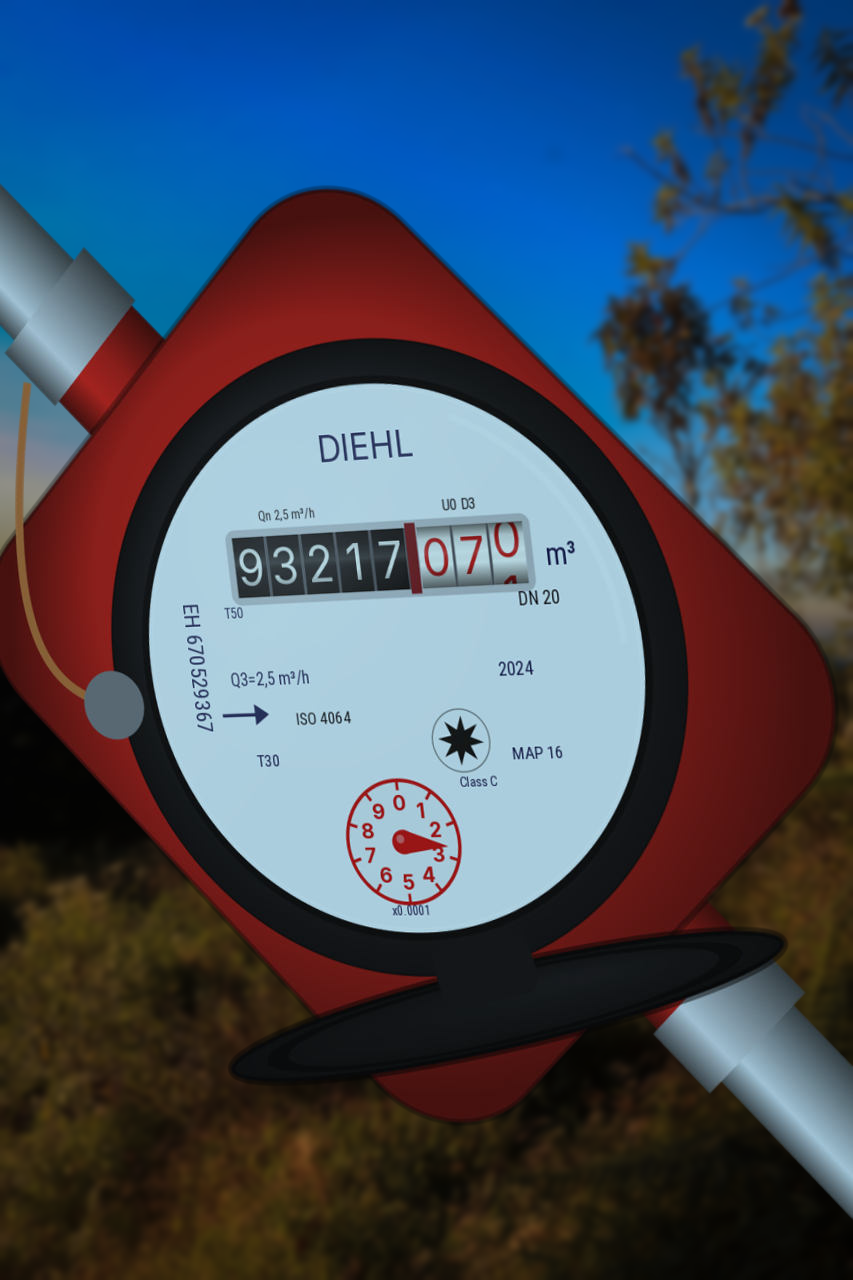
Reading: 93217.0702 m³
